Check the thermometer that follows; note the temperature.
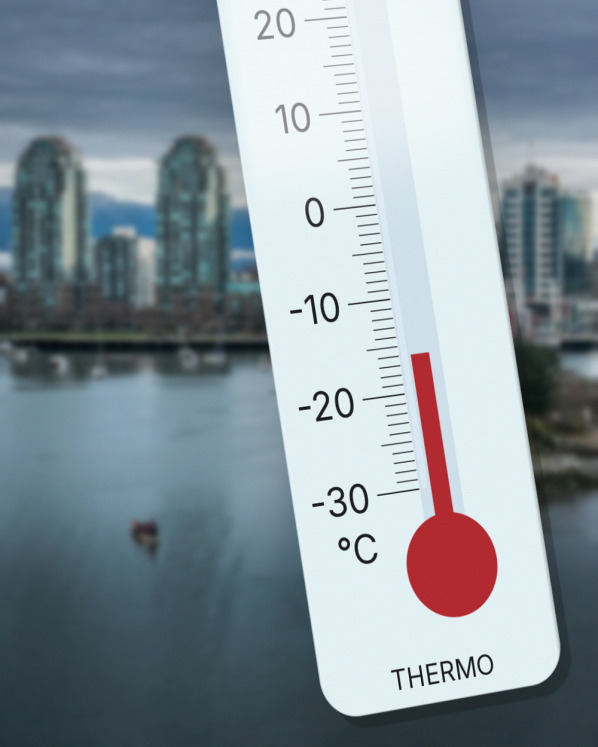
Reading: -16 °C
